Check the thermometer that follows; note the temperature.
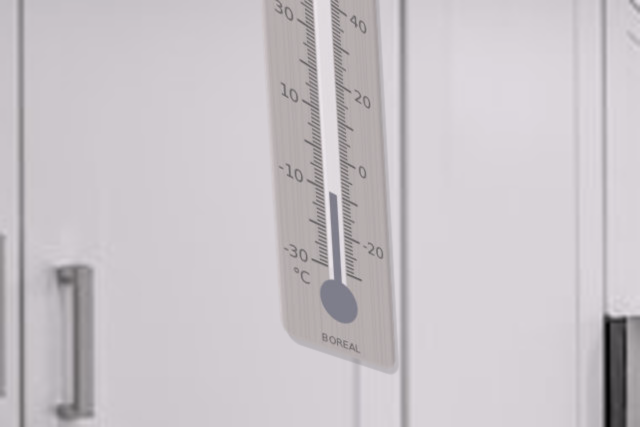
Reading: -10 °C
